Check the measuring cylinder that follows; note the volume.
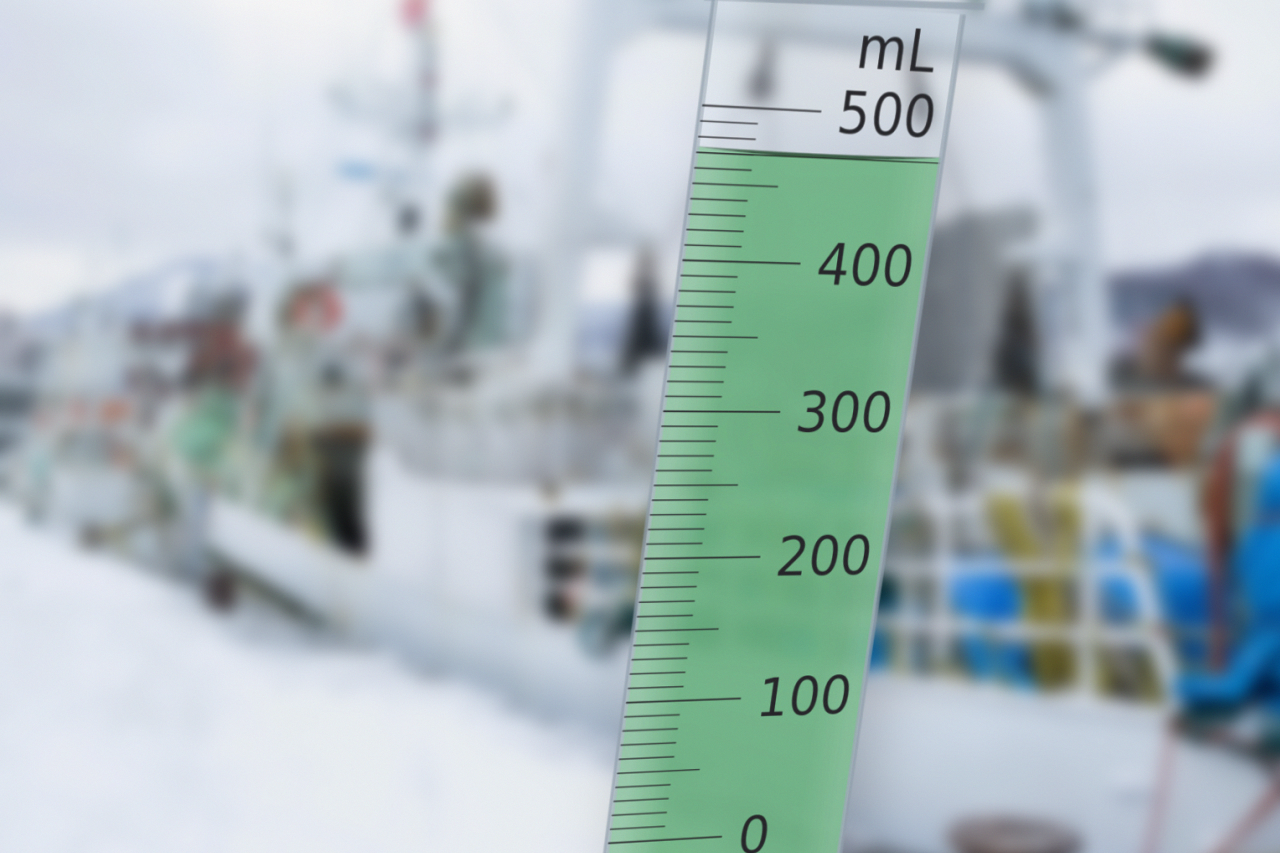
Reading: 470 mL
